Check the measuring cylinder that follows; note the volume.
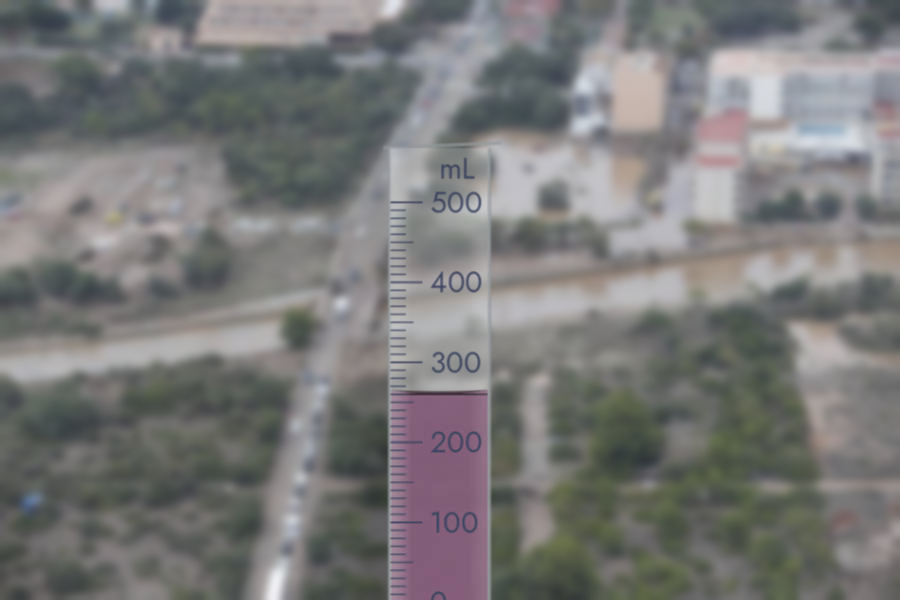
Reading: 260 mL
